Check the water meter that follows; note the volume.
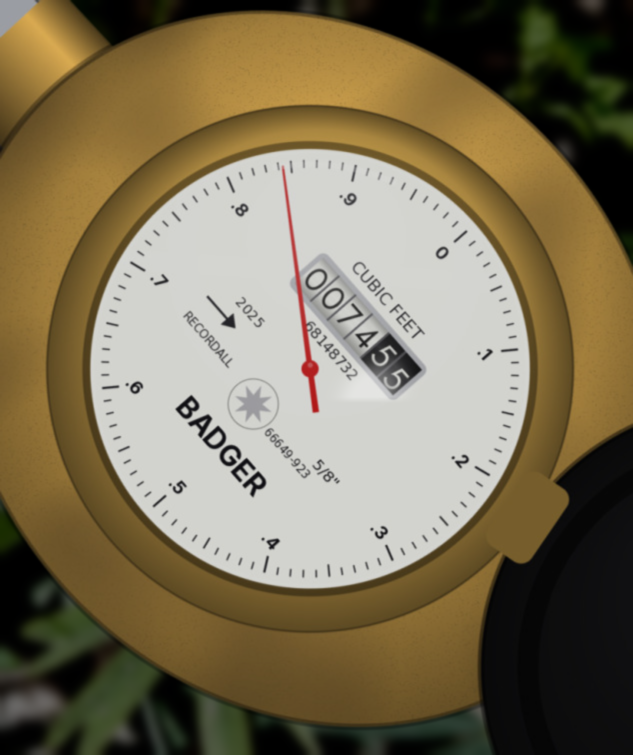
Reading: 7454.84 ft³
